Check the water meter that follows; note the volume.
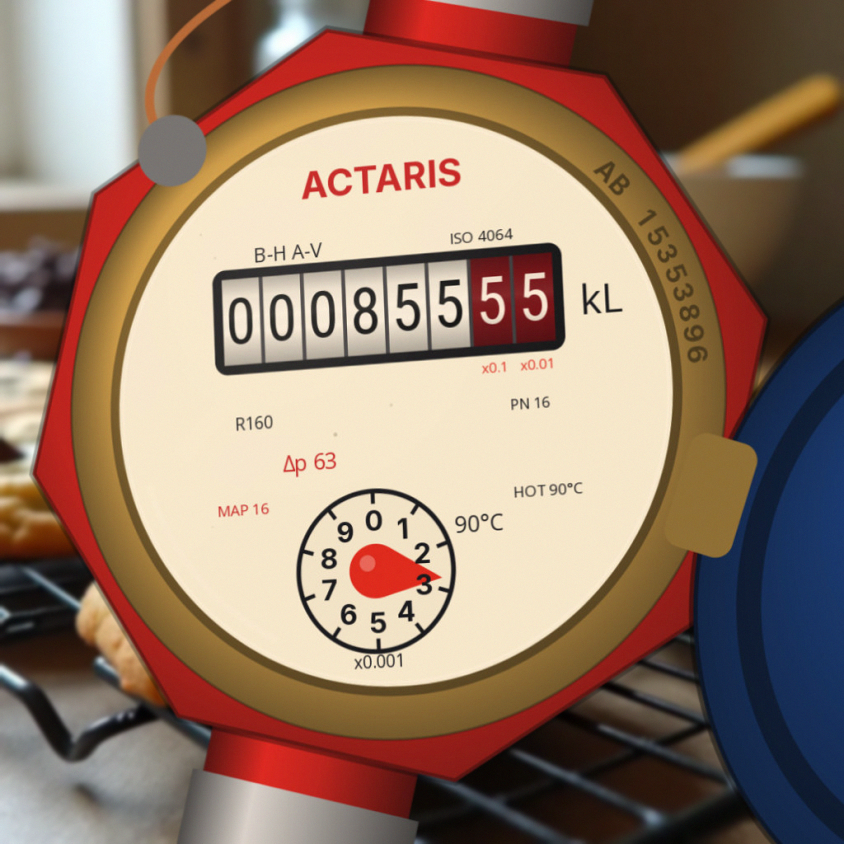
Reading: 855.552 kL
